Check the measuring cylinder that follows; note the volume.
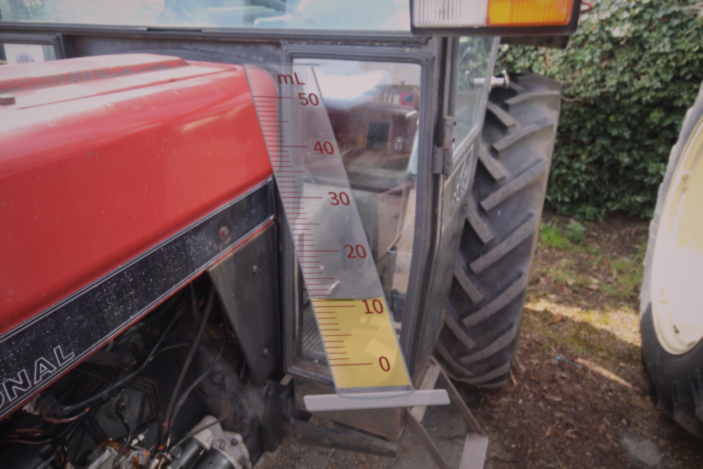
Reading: 11 mL
